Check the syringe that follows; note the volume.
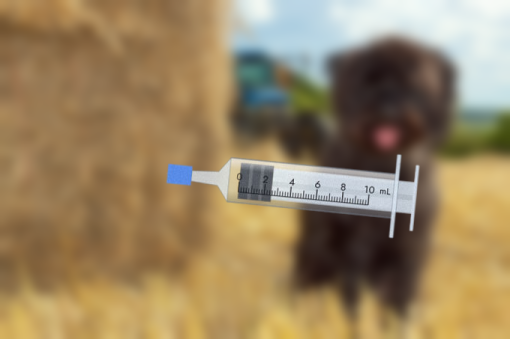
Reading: 0 mL
